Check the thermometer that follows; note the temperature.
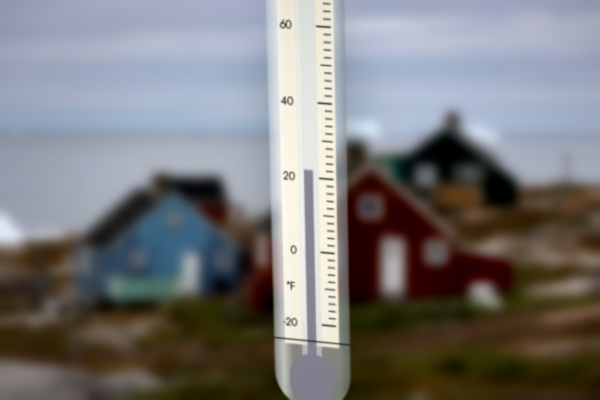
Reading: 22 °F
